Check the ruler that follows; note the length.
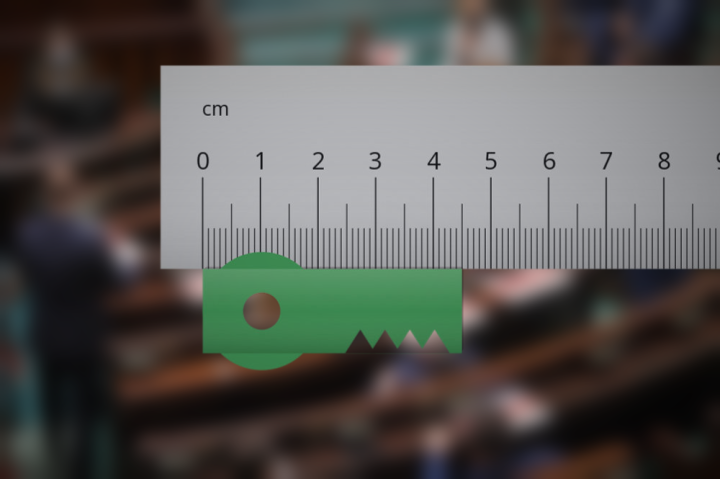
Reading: 4.5 cm
